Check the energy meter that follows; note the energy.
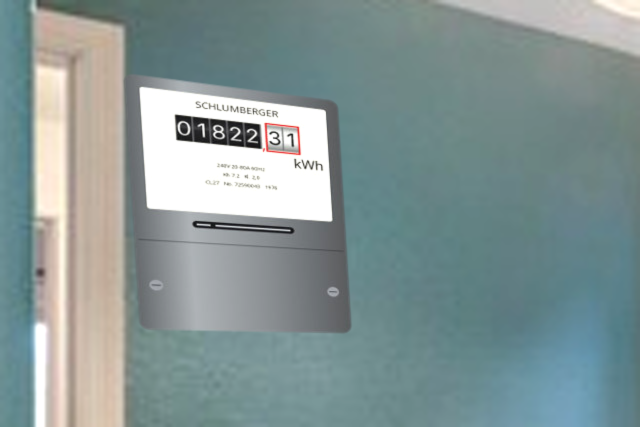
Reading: 1822.31 kWh
